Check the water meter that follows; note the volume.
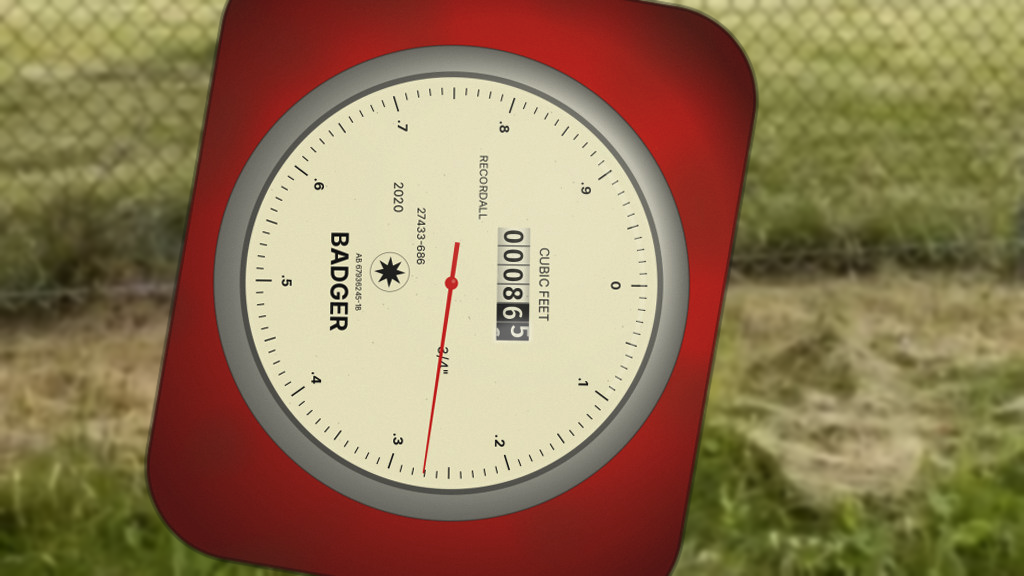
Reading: 865.27 ft³
